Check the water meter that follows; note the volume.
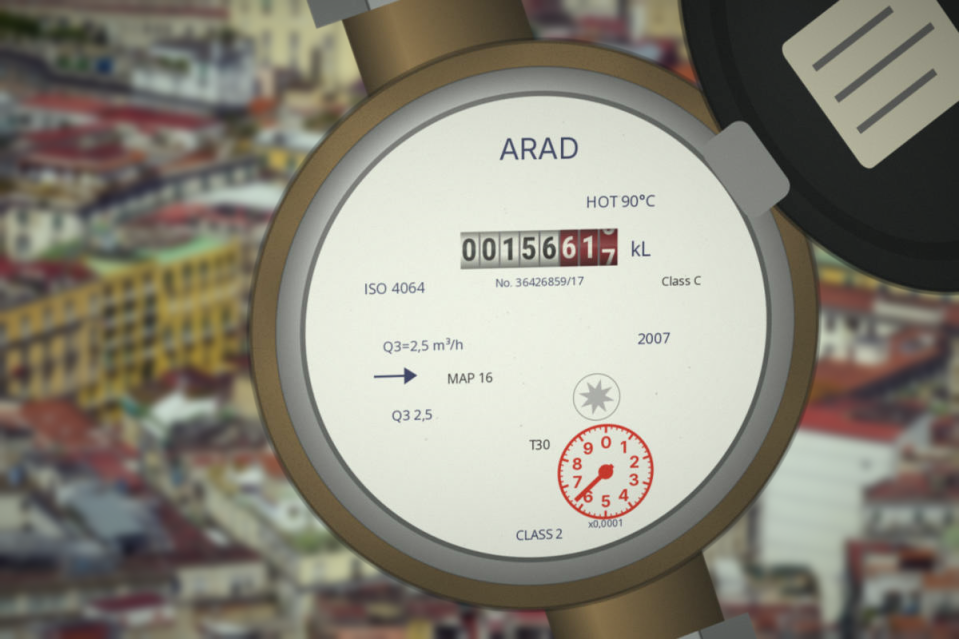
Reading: 156.6166 kL
